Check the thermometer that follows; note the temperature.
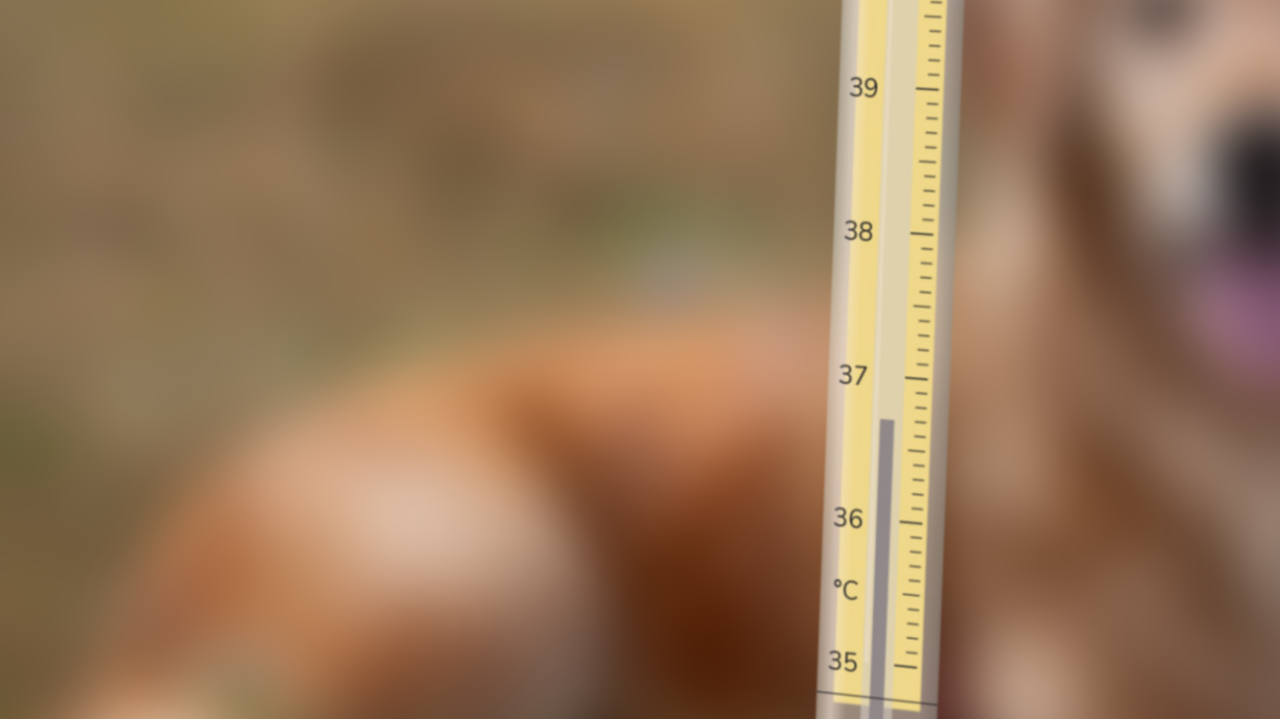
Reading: 36.7 °C
